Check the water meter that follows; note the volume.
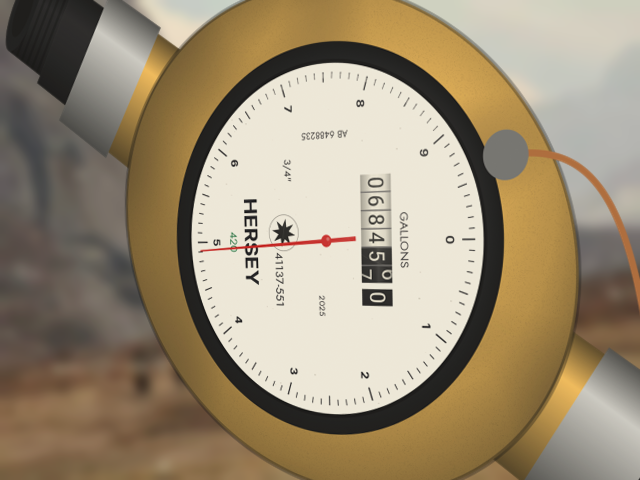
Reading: 684564.9 gal
